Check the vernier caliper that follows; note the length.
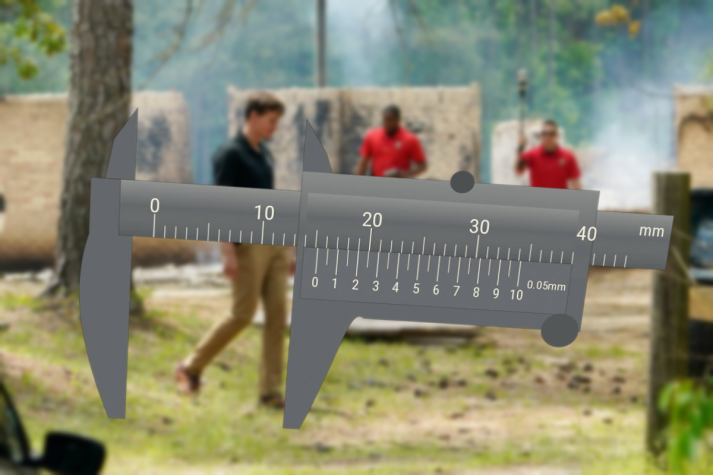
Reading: 15.2 mm
